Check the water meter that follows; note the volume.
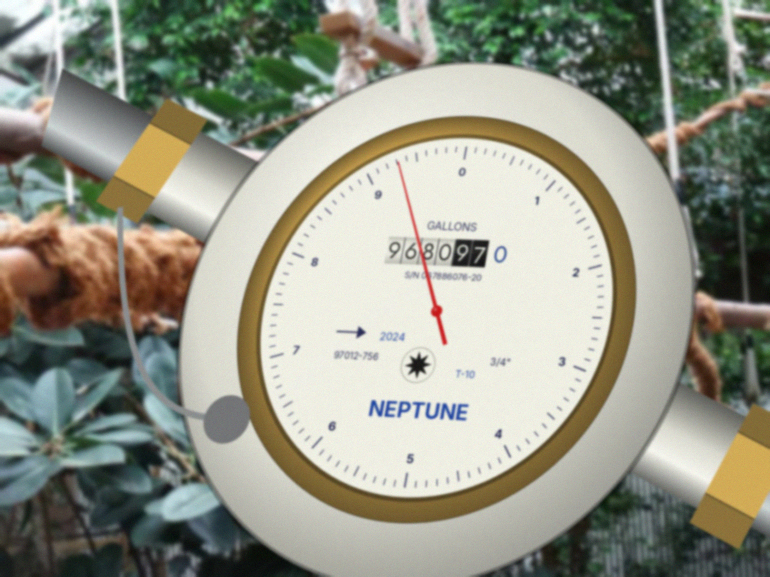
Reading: 9680969.3 gal
